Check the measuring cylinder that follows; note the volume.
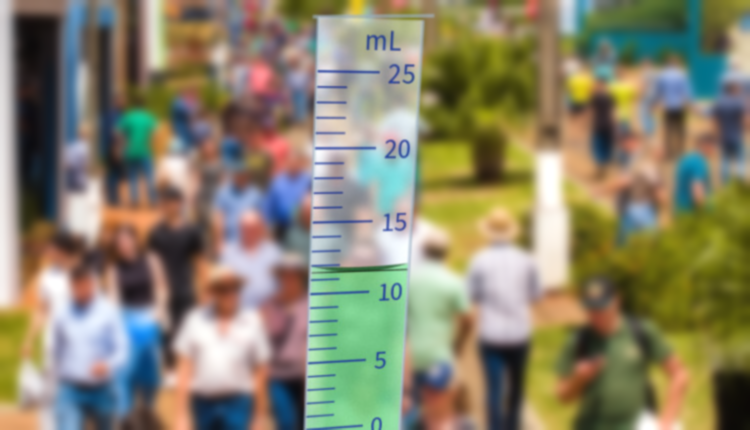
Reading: 11.5 mL
